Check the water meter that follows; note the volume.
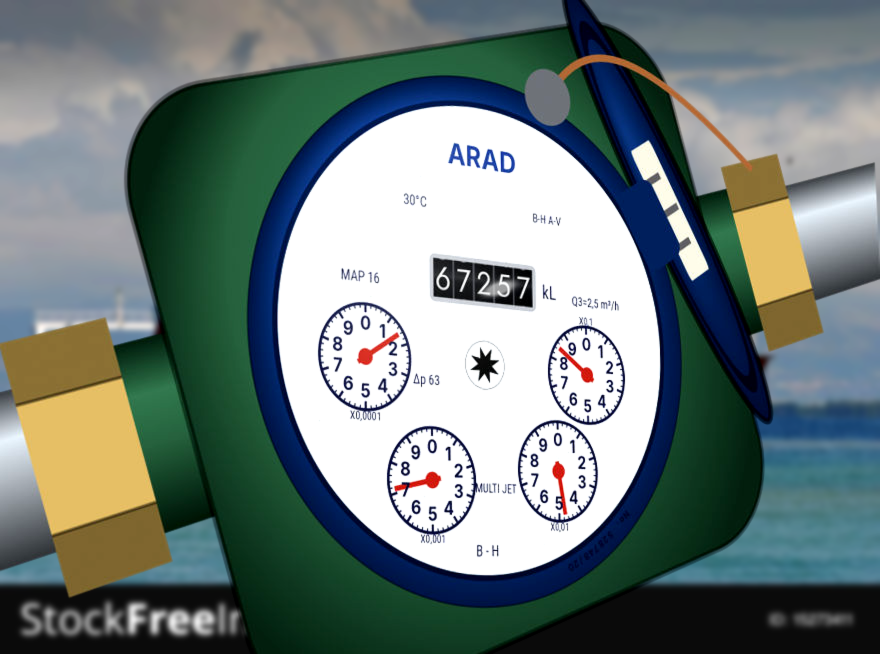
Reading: 67257.8471 kL
